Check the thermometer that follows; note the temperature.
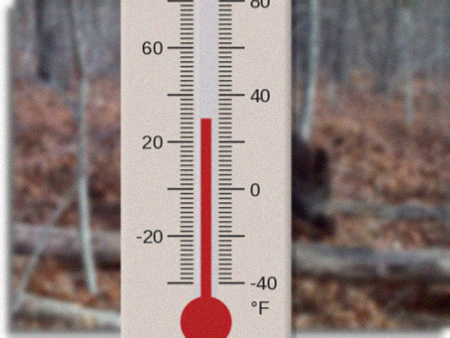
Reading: 30 °F
